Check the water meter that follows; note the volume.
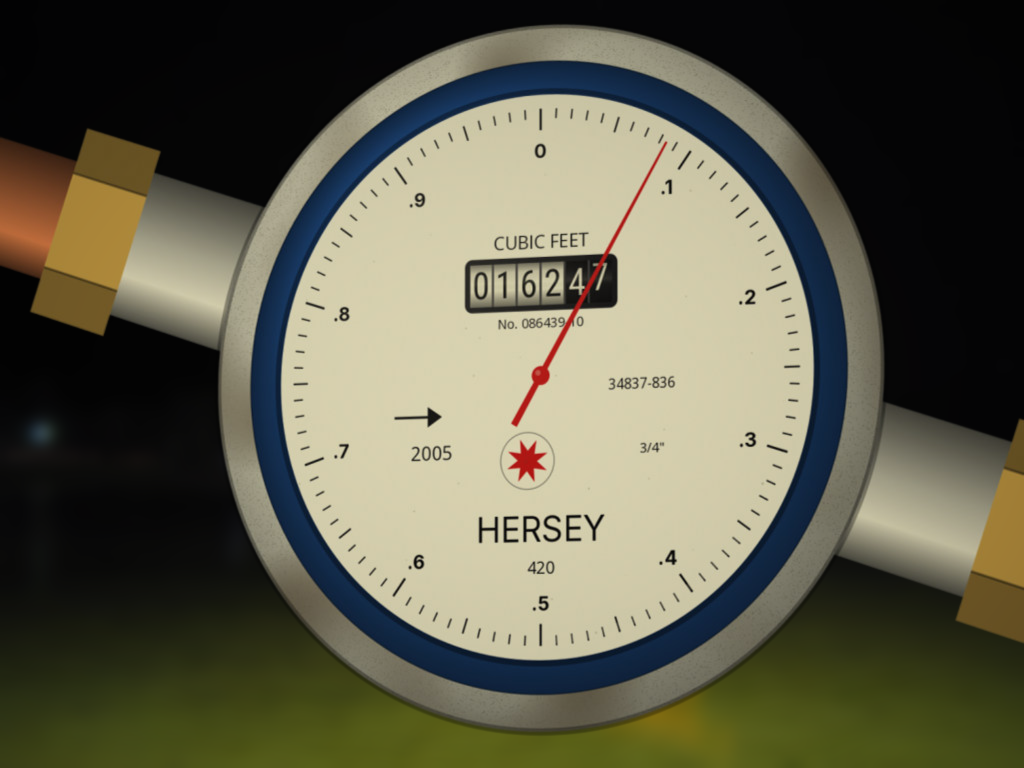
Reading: 16247.08 ft³
